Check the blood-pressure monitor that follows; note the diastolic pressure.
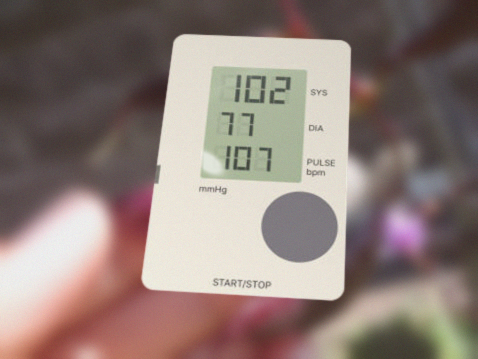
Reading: 77 mmHg
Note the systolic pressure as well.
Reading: 102 mmHg
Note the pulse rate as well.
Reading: 107 bpm
